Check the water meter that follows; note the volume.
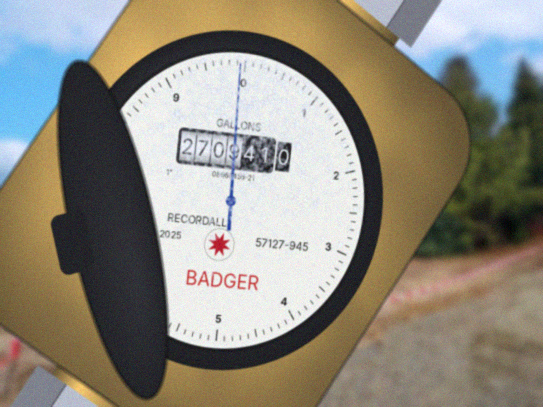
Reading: 2709409.9 gal
